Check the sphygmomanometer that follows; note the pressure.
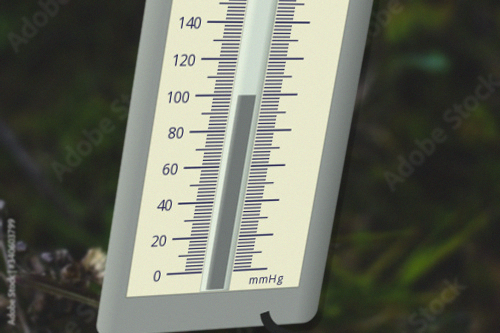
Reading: 100 mmHg
